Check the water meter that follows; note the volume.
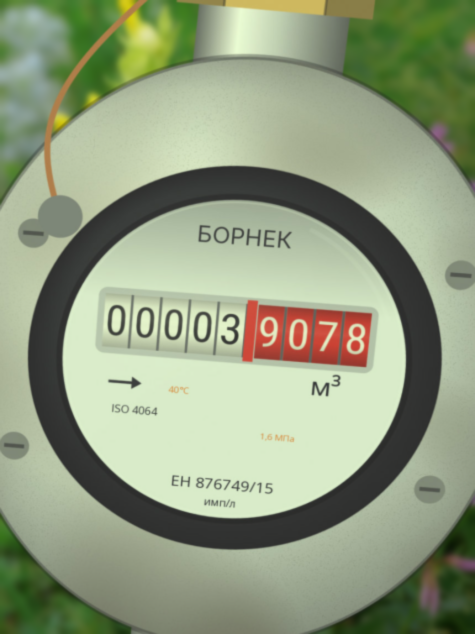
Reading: 3.9078 m³
